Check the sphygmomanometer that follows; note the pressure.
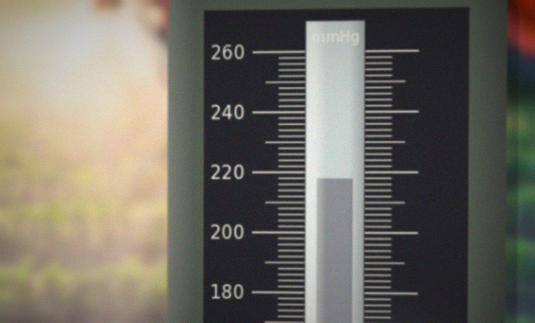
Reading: 218 mmHg
